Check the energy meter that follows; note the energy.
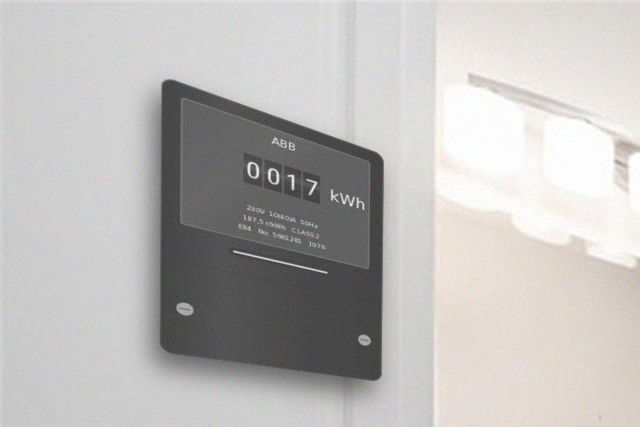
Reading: 17 kWh
